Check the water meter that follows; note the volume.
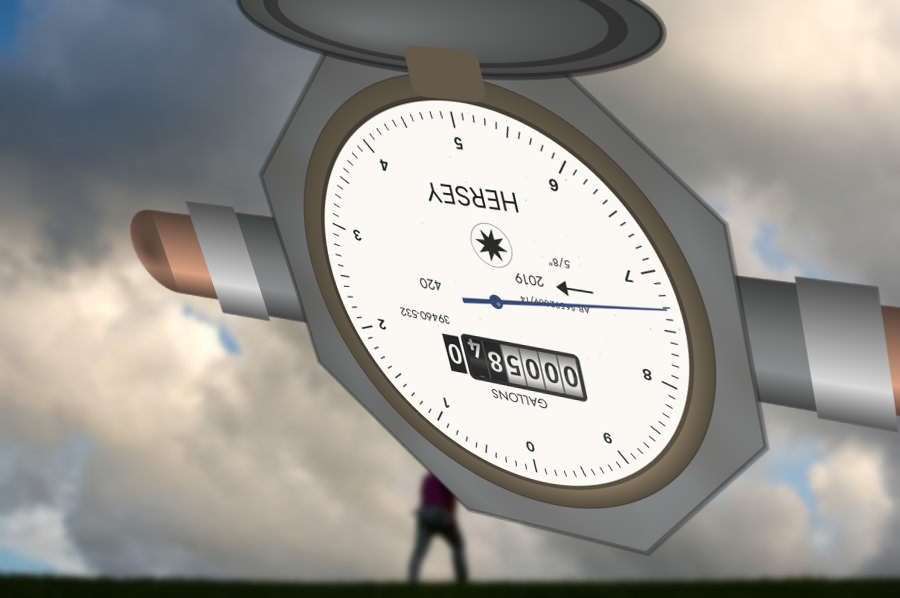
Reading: 5837.3 gal
